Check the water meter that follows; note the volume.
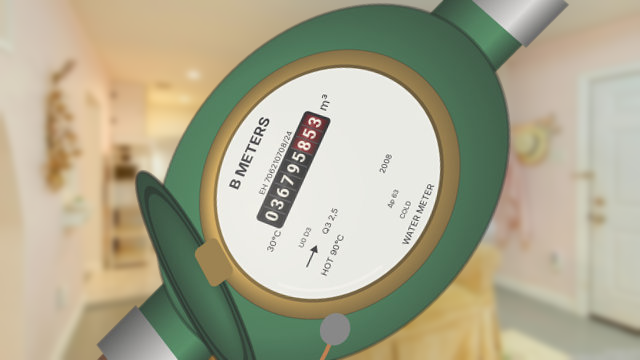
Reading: 36795.853 m³
